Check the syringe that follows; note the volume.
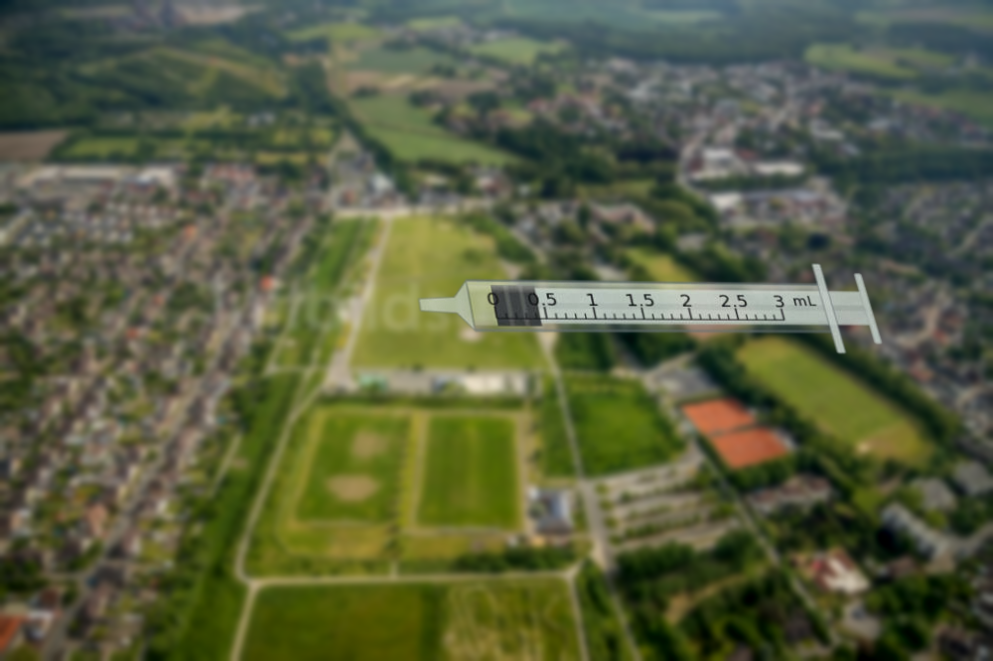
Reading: 0 mL
